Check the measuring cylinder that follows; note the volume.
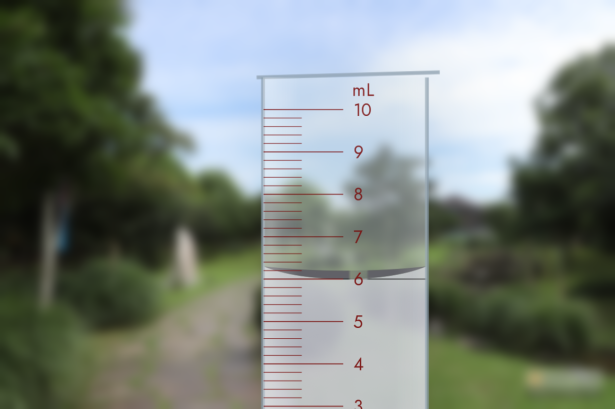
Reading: 6 mL
